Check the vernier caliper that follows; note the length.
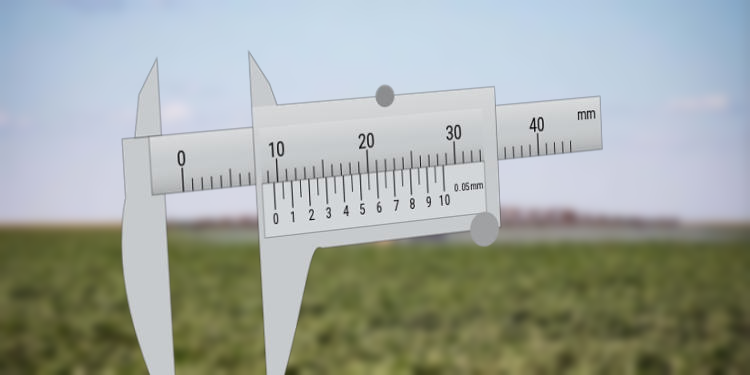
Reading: 9.6 mm
